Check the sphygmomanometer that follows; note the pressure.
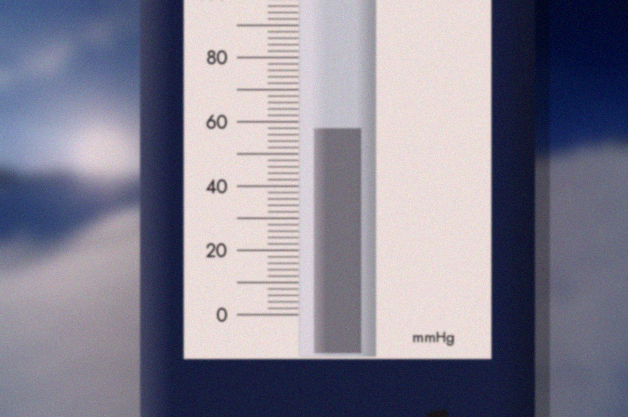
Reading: 58 mmHg
